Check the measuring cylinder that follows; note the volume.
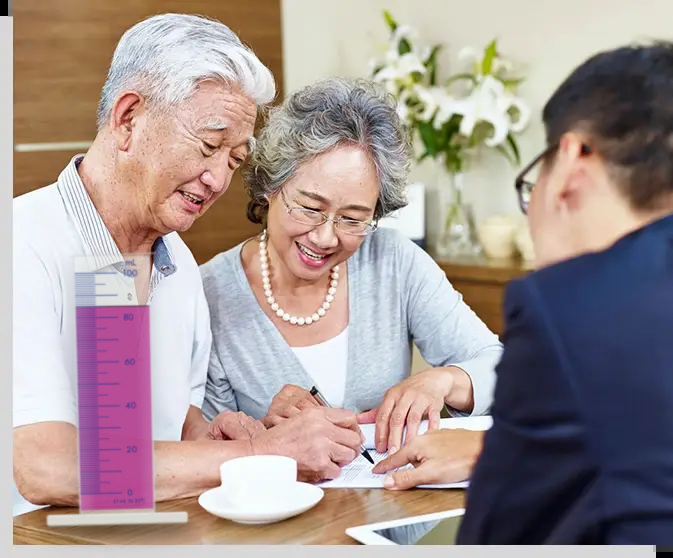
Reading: 85 mL
